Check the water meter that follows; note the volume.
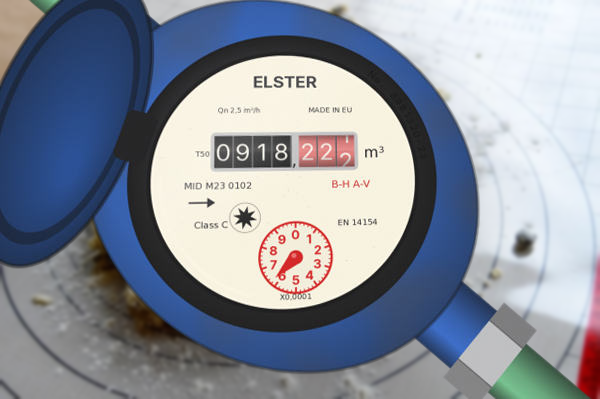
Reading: 918.2216 m³
